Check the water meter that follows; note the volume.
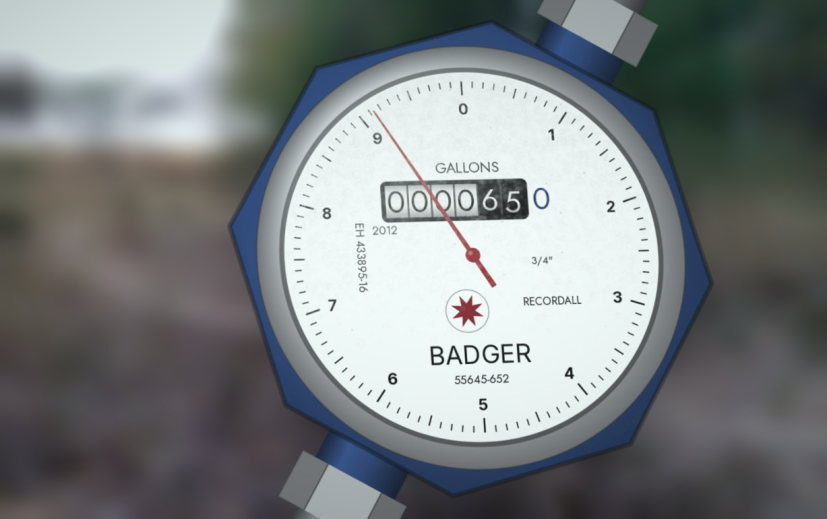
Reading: 649.1 gal
